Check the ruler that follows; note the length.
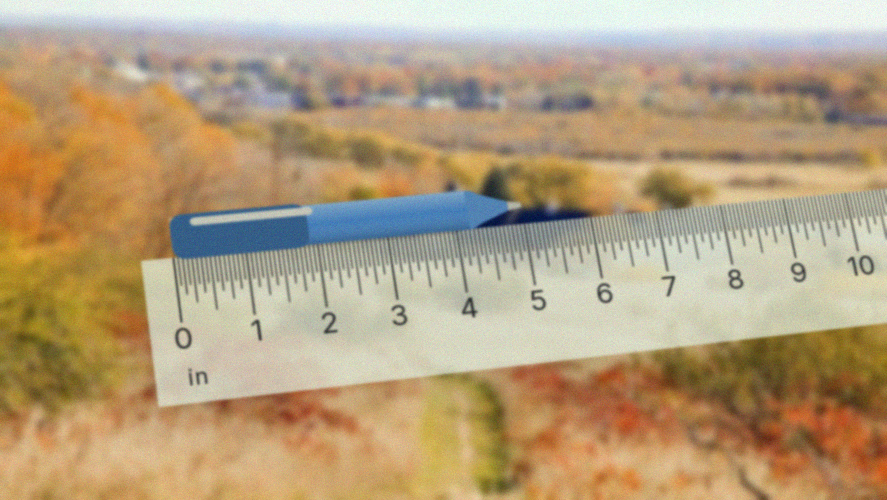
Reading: 5 in
